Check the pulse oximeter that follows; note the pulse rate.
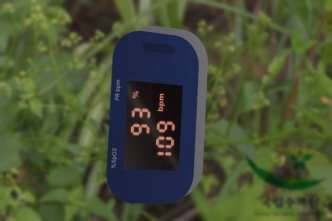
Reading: 109 bpm
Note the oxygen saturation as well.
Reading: 93 %
